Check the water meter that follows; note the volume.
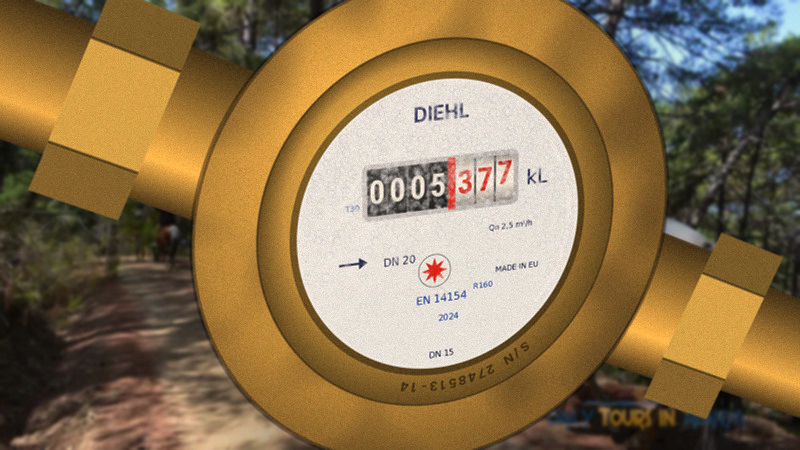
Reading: 5.377 kL
